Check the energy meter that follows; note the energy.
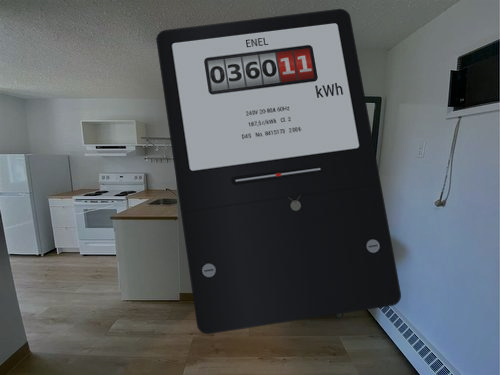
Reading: 360.11 kWh
